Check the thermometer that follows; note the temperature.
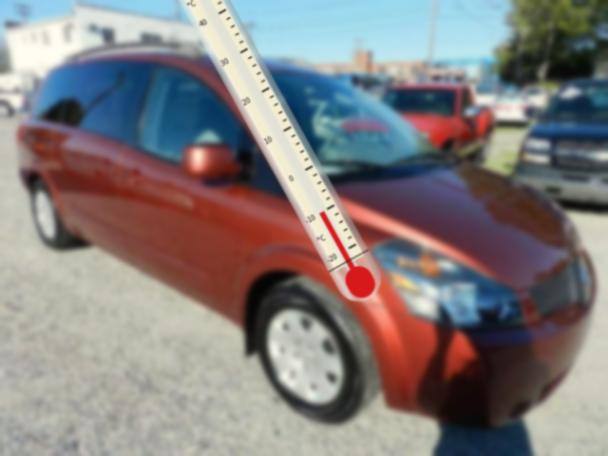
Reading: -10 °C
